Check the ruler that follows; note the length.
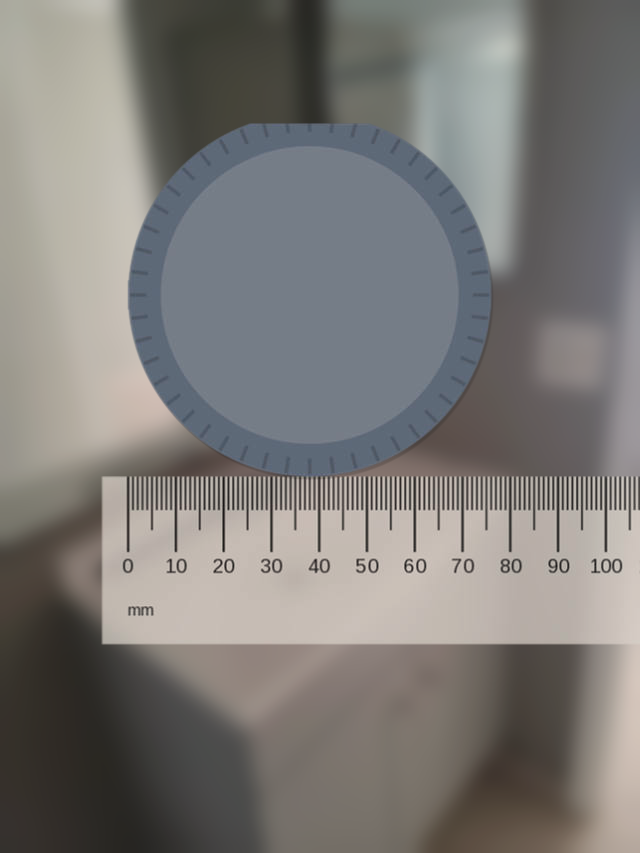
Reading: 76 mm
